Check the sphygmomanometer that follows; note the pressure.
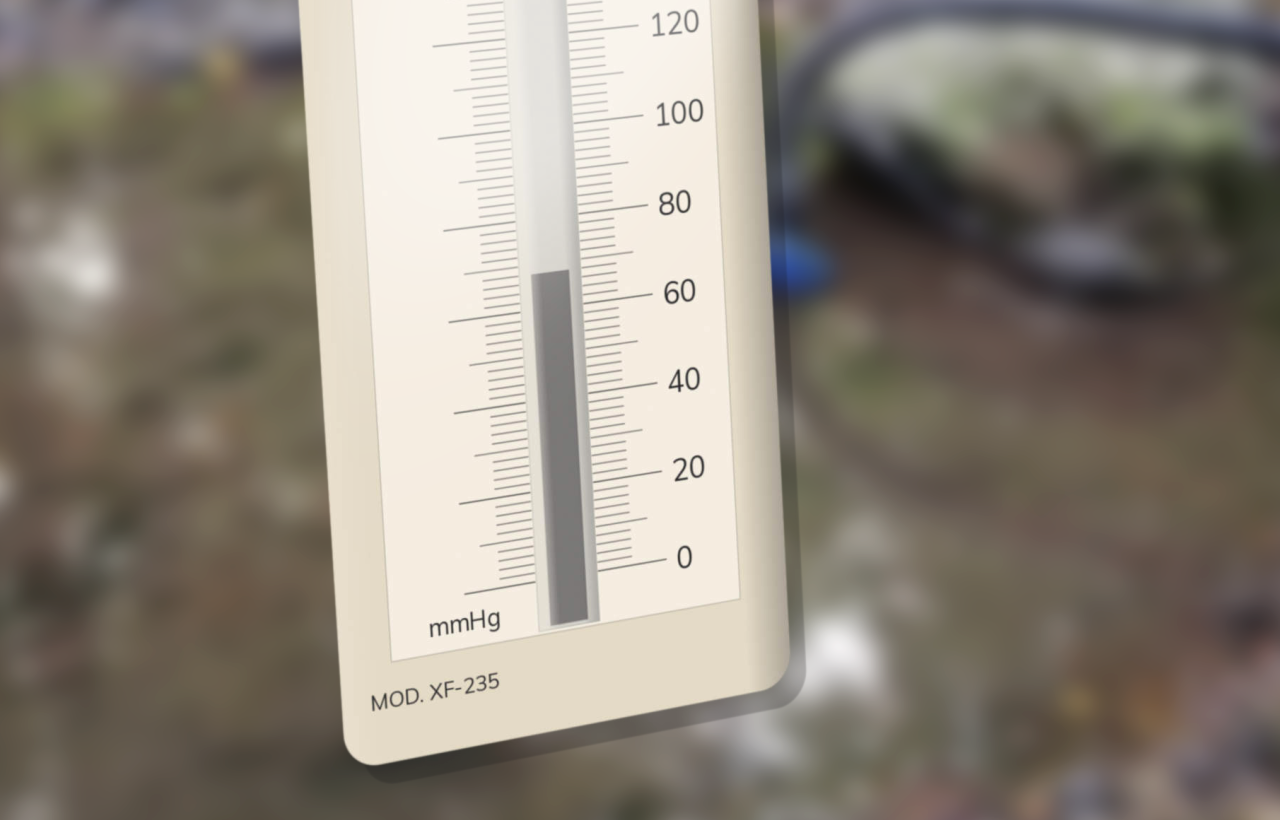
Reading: 68 mmHg
